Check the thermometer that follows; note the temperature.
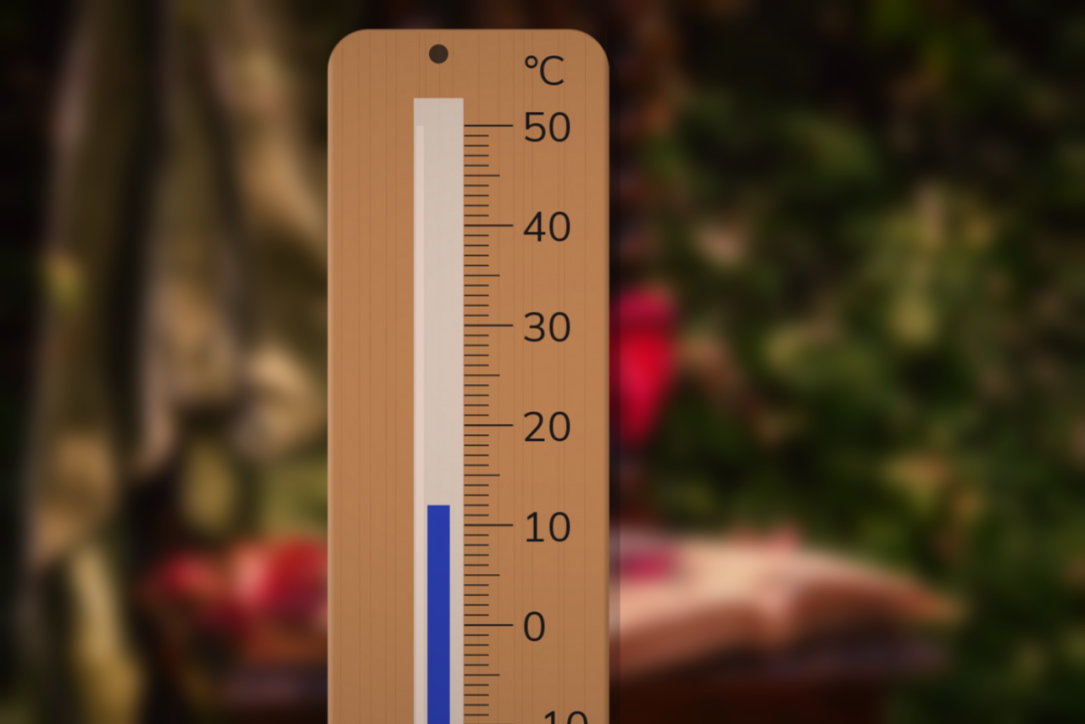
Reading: 12 °C
